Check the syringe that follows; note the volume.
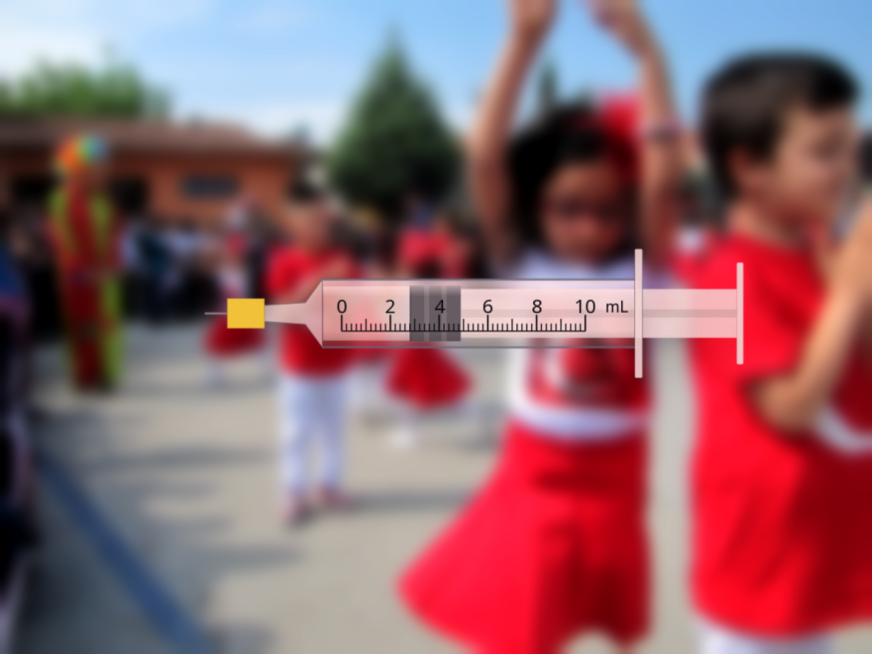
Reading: 2.8 mL
